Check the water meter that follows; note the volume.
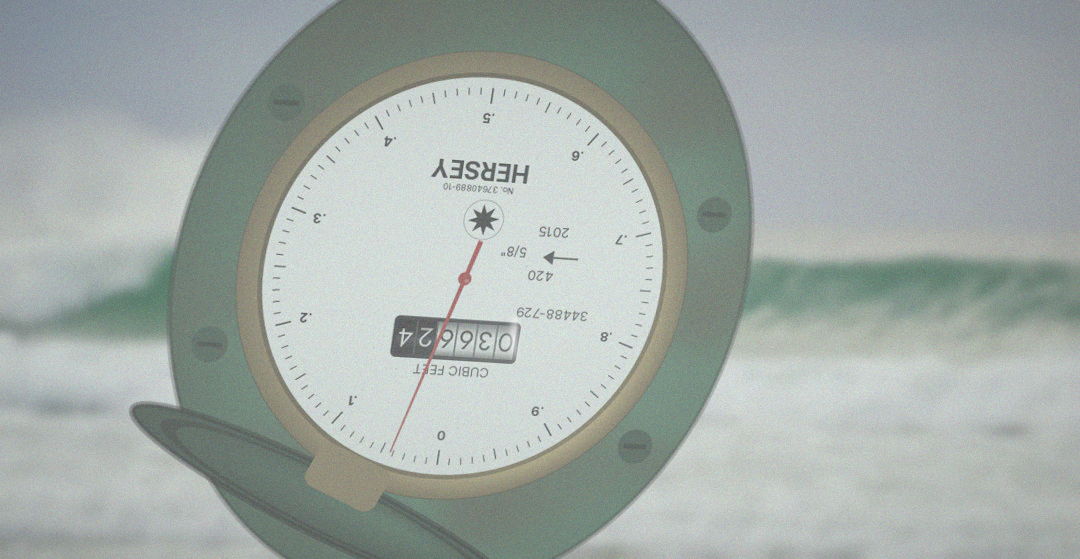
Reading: 36624.04 ft³
